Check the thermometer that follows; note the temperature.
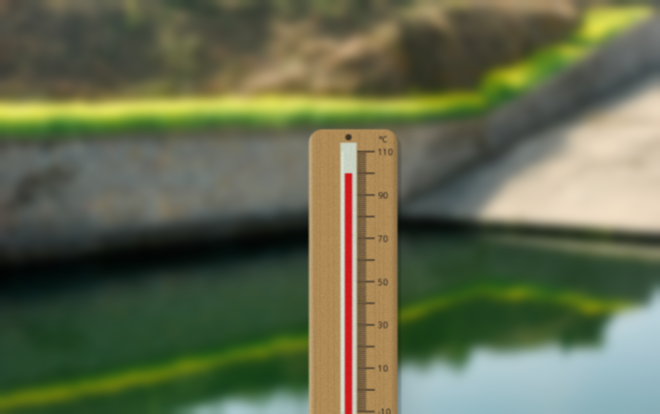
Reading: 100 °C
